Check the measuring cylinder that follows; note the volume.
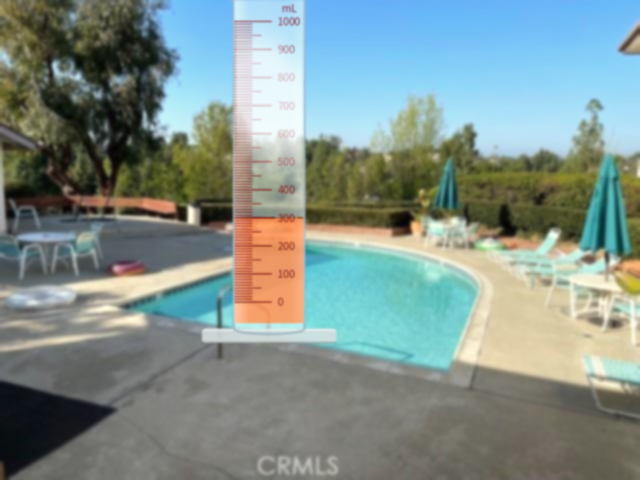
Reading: 300 mL
